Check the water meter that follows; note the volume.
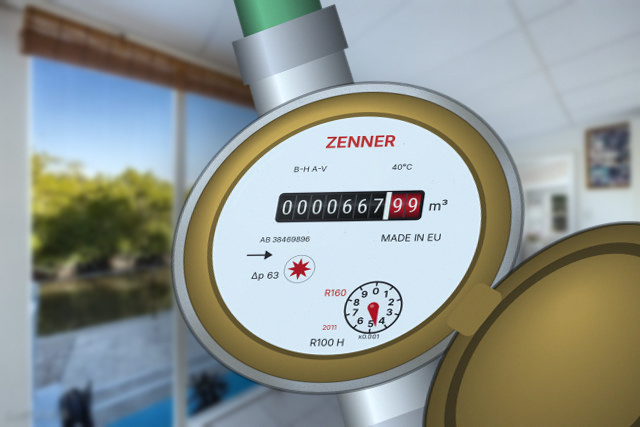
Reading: 667.994 m³
